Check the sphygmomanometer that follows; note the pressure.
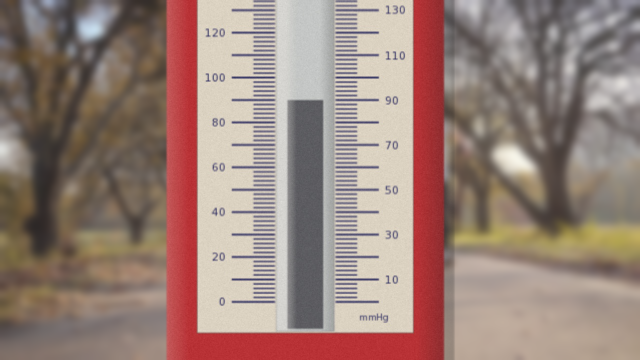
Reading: 90 mmHg
